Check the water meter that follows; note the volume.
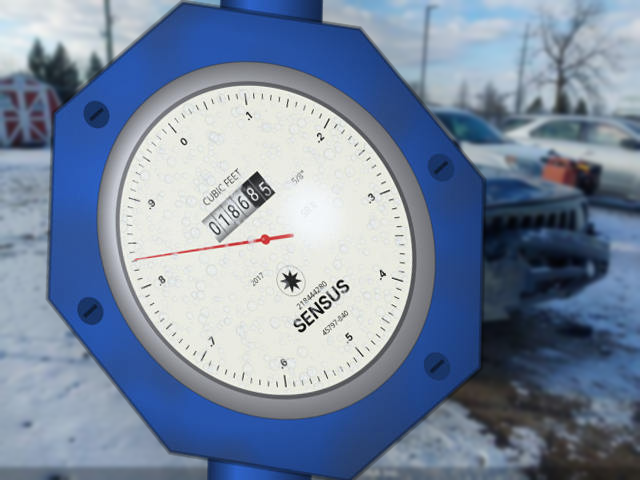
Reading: 18684.83 ft³
